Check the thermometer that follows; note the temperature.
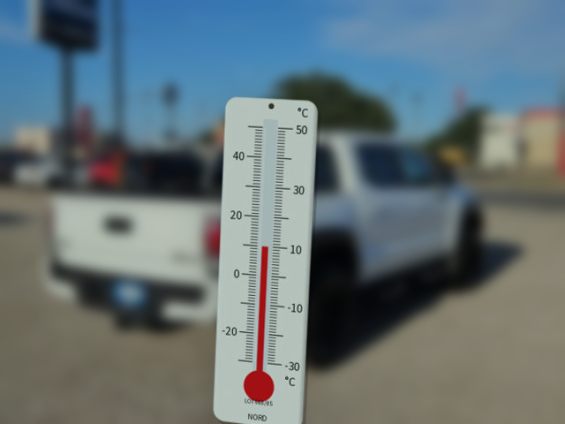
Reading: 10 °C
